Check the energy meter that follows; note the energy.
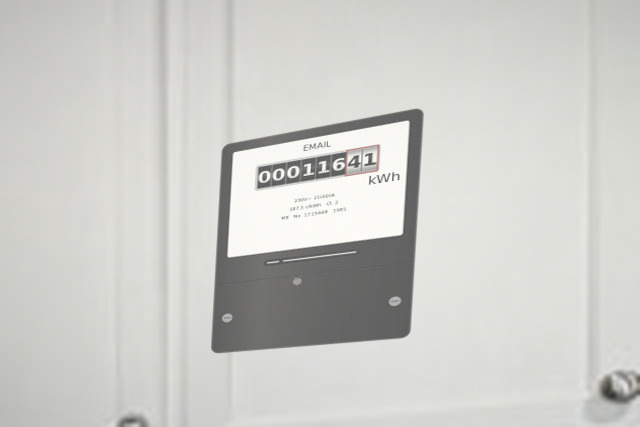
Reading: 116.41 kWh
